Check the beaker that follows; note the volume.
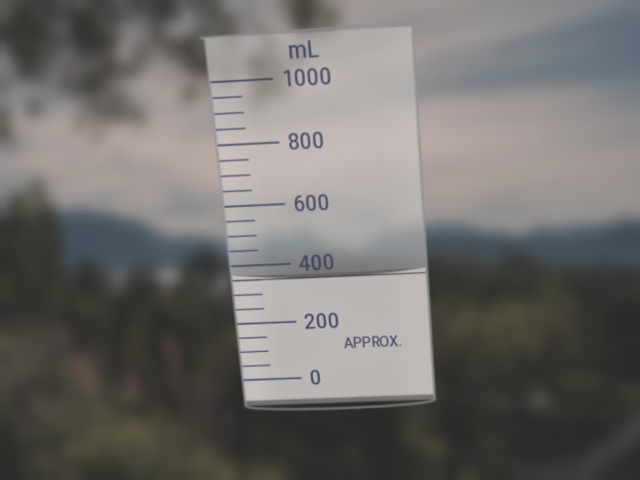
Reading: 350 mL
